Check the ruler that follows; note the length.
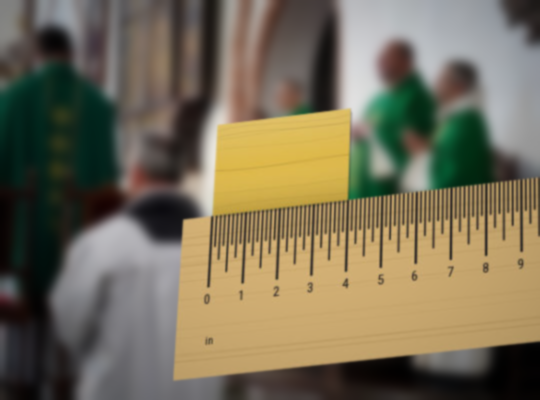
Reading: 4 in
